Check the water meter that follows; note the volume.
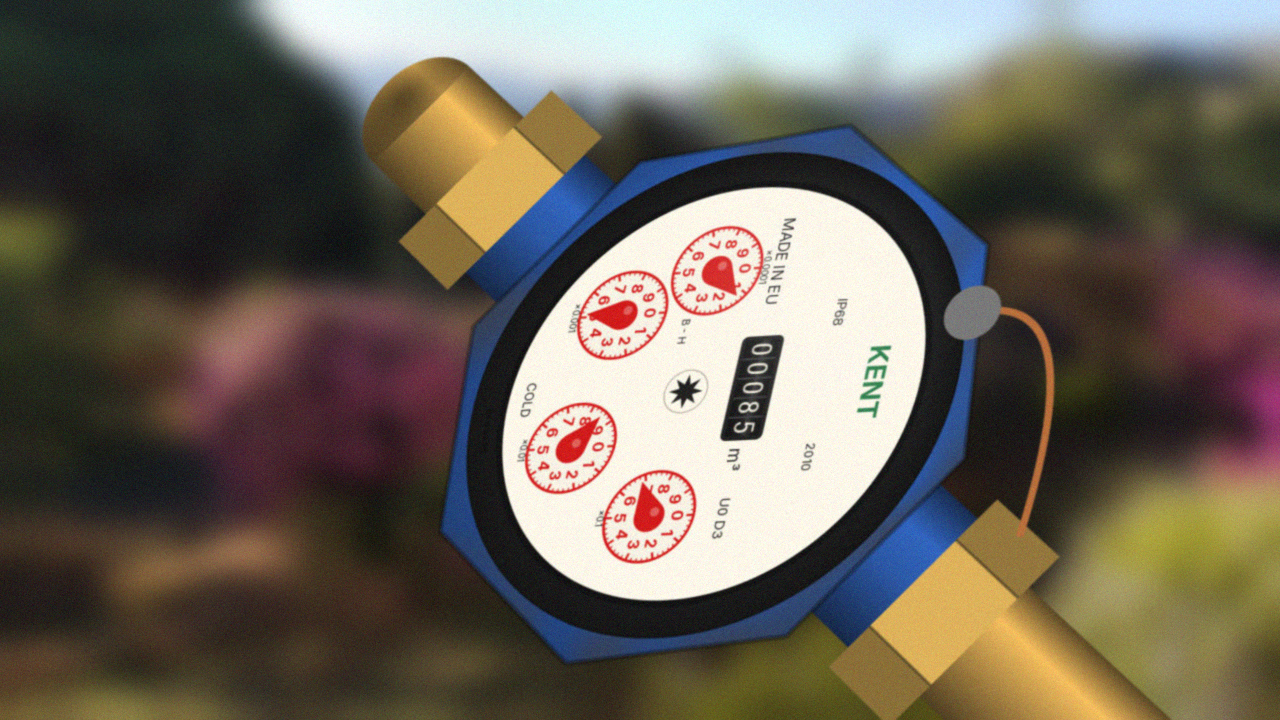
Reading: 85.6851 m³
